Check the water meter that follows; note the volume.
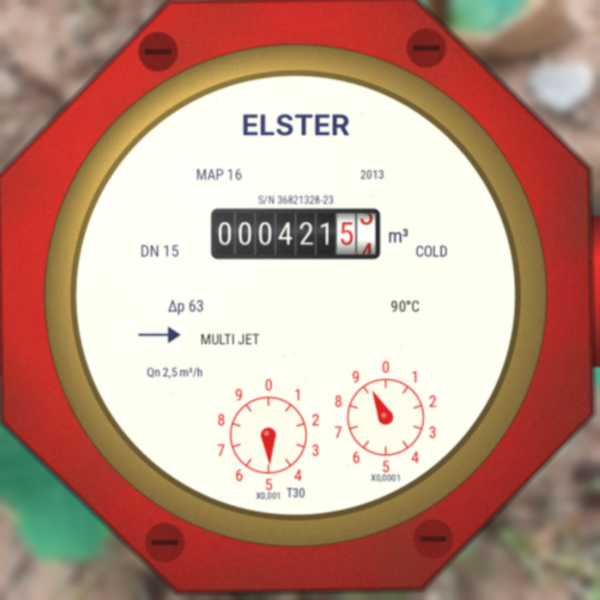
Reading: 421.5349 m³
